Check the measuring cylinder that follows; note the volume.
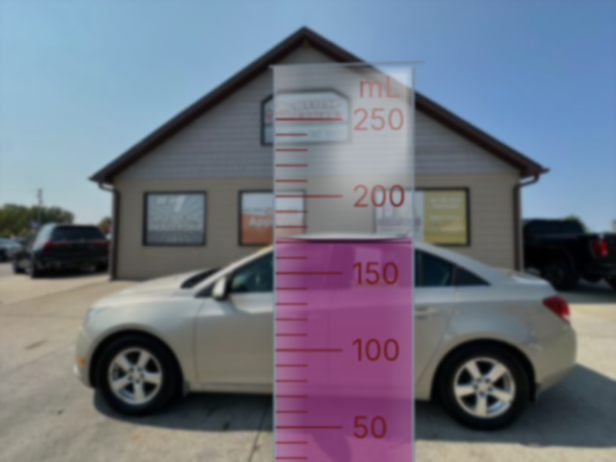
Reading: 170 mL
